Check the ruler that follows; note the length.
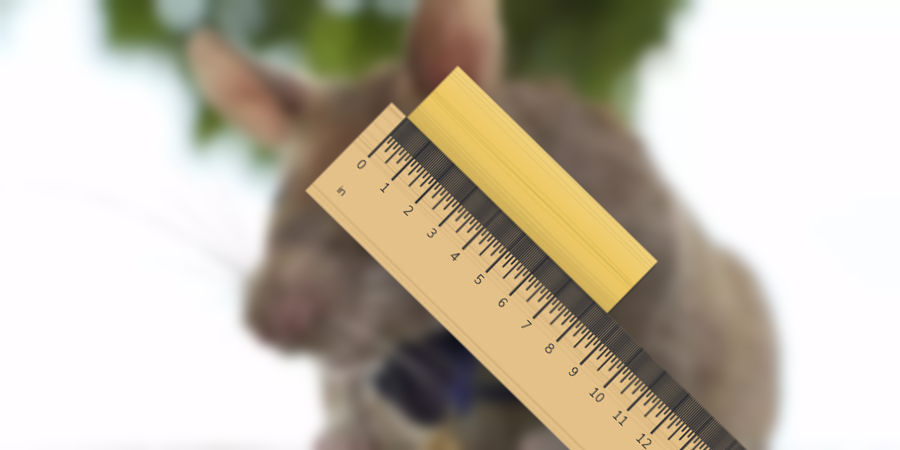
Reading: 8.5 in
